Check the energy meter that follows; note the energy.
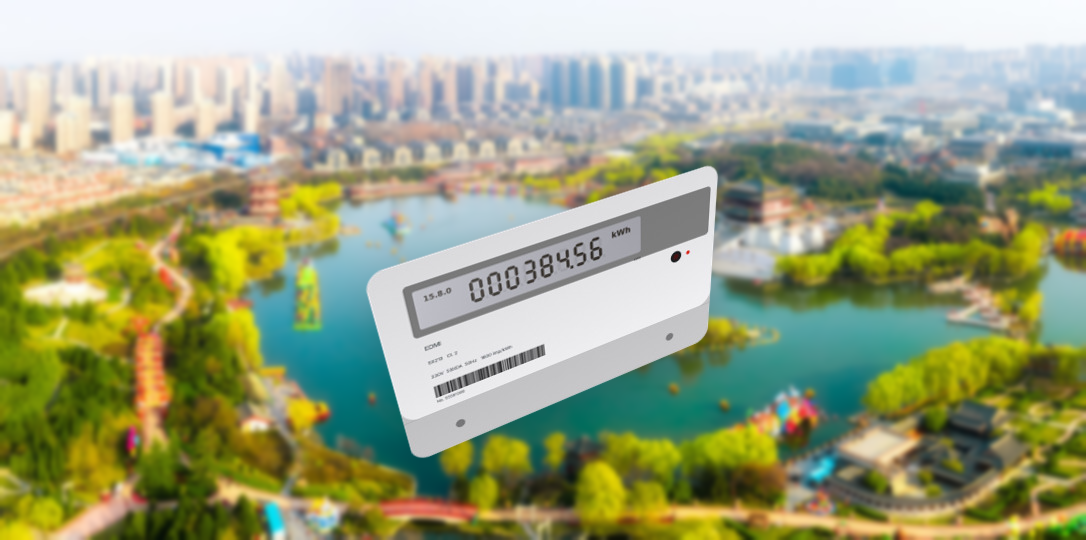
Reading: 384.56 kWh
